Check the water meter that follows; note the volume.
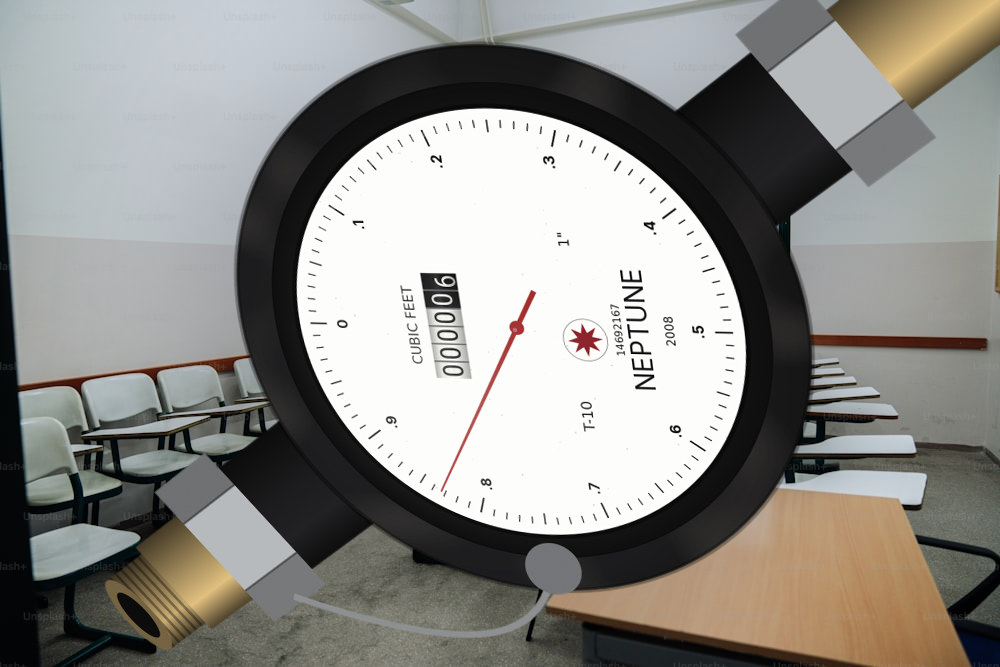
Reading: 5.83 ft³
